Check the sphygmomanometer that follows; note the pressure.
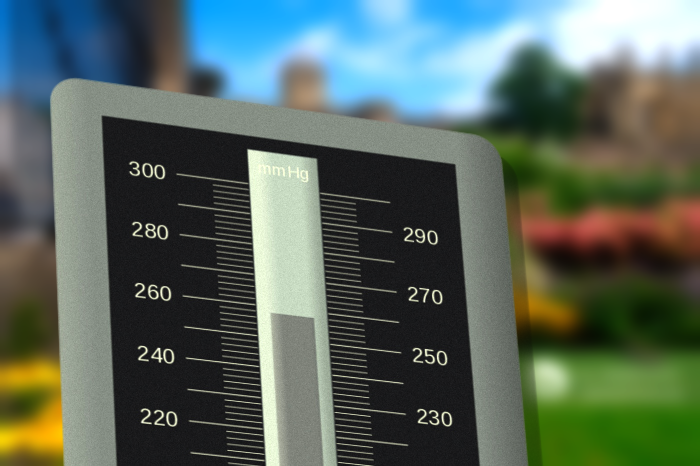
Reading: 258 mmHg
